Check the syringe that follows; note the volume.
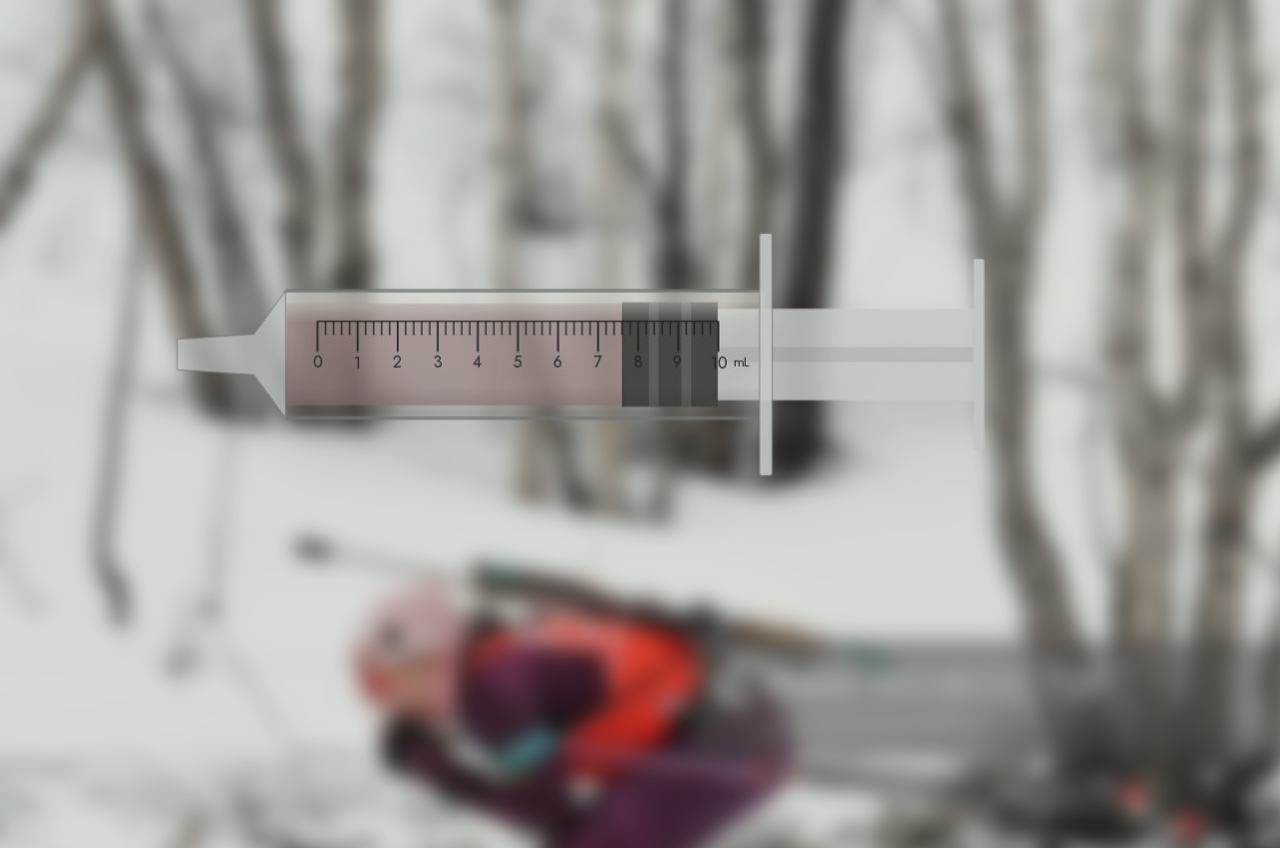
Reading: 7.6 mL
